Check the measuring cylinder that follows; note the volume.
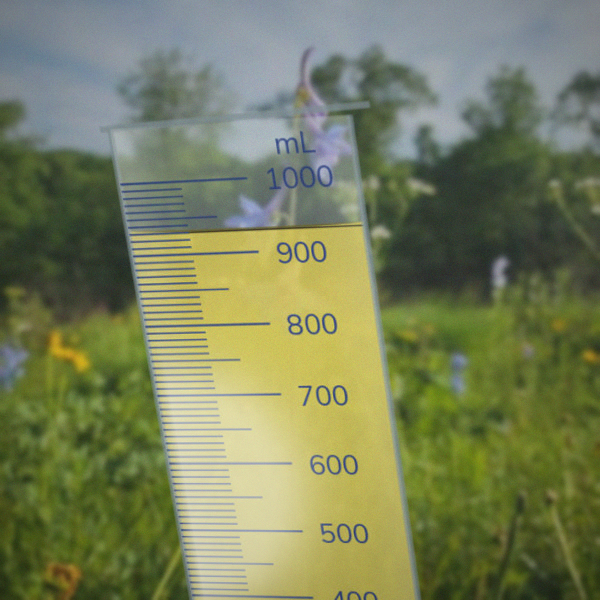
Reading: 930 mL
